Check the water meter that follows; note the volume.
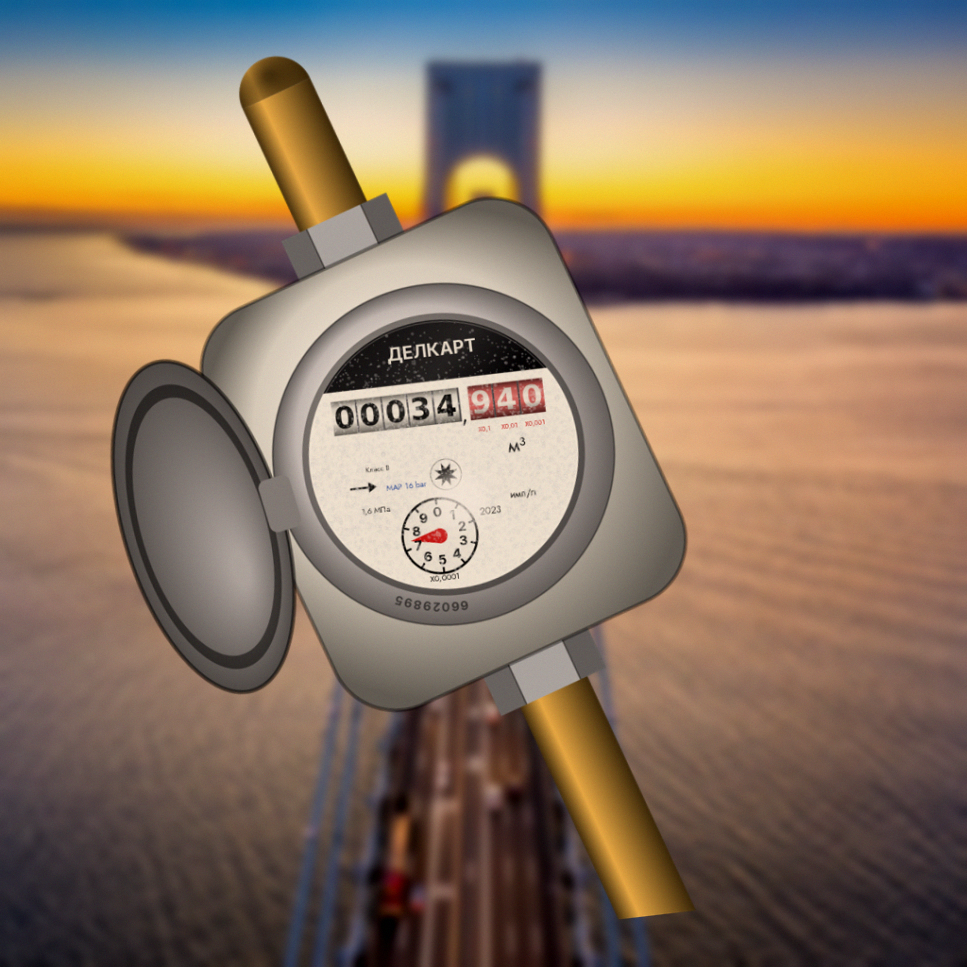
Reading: 34.9407 m³
